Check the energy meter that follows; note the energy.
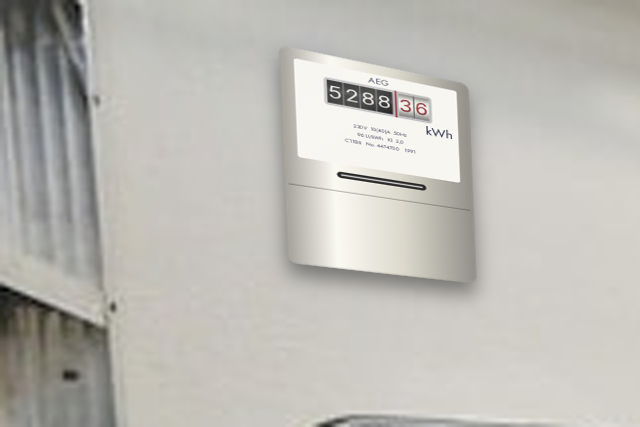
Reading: 5288.36 kWh
